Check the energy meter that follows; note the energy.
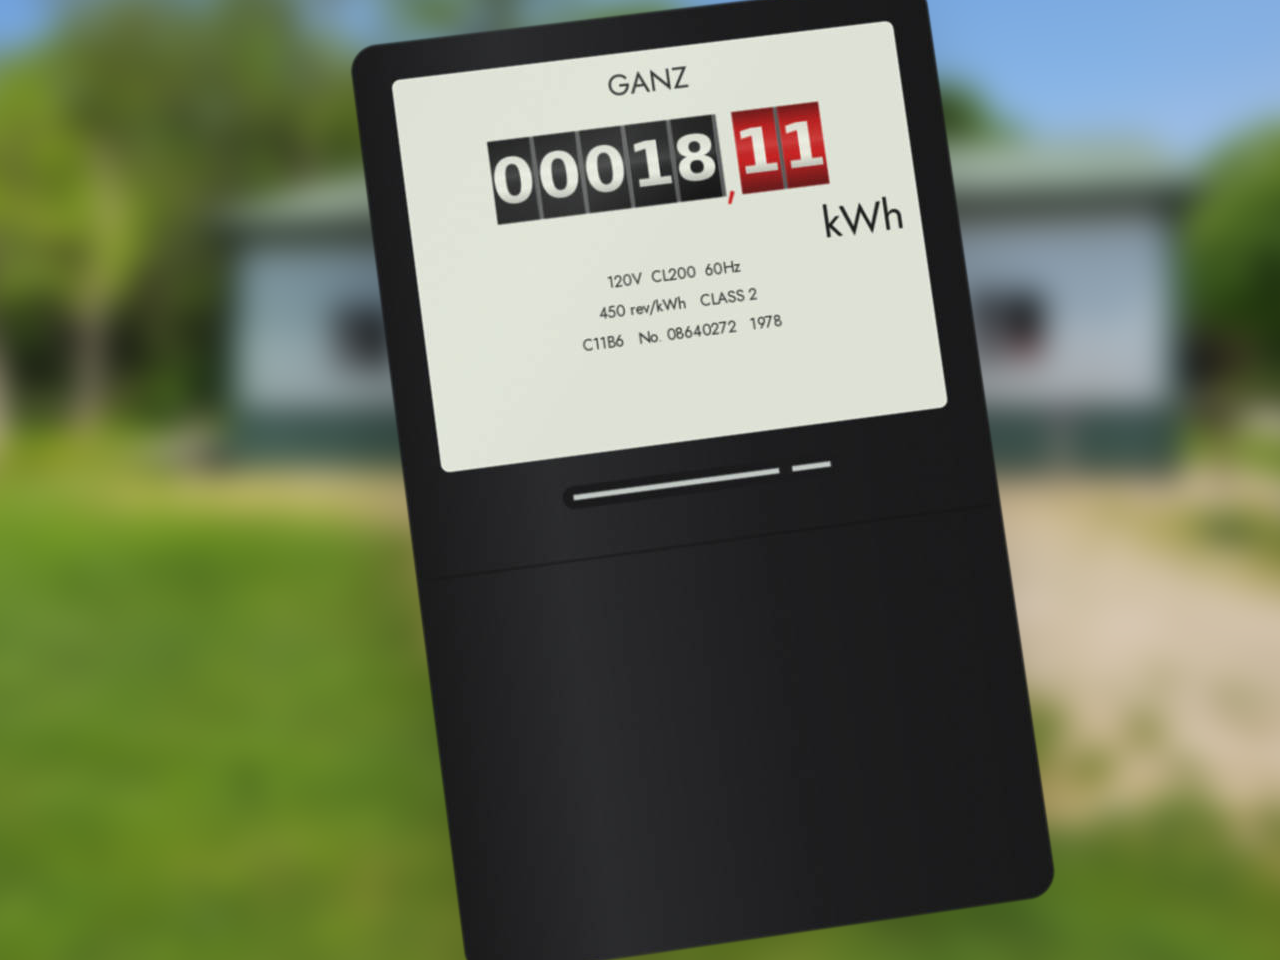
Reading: 18.11 kWh
